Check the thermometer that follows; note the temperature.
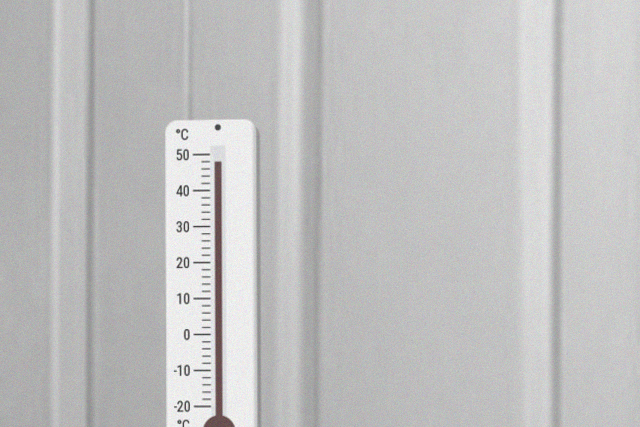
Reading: 48 °C
